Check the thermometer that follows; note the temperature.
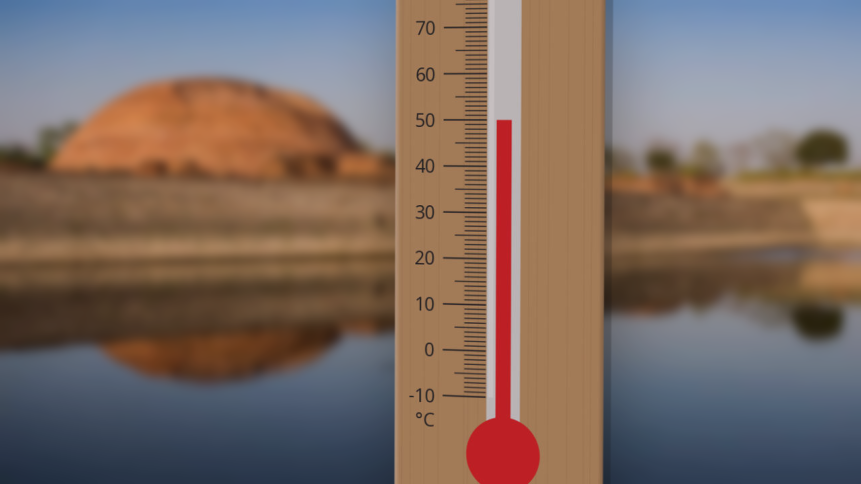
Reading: 50 °C
